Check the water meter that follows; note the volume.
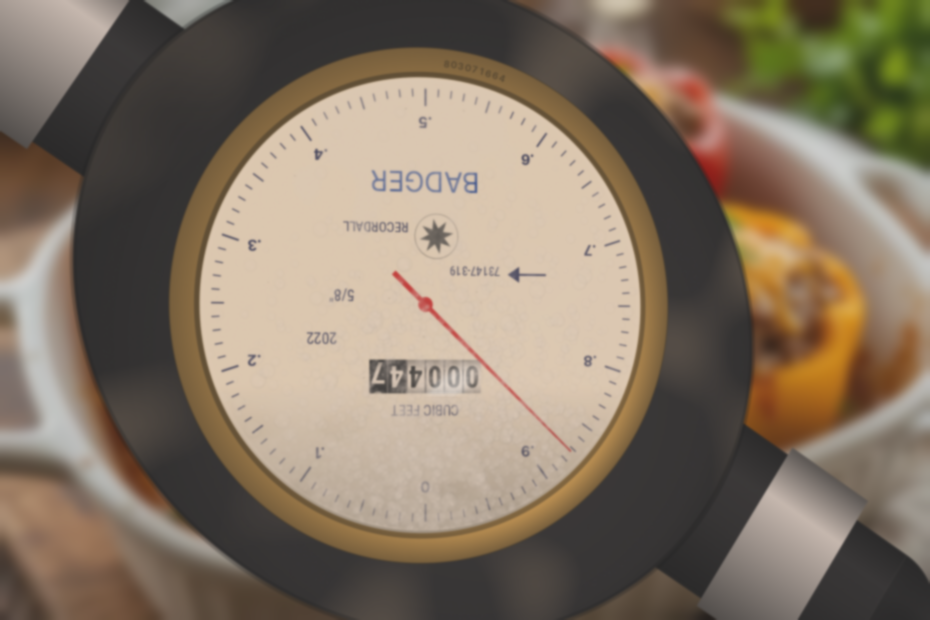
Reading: 446.87 ft³
